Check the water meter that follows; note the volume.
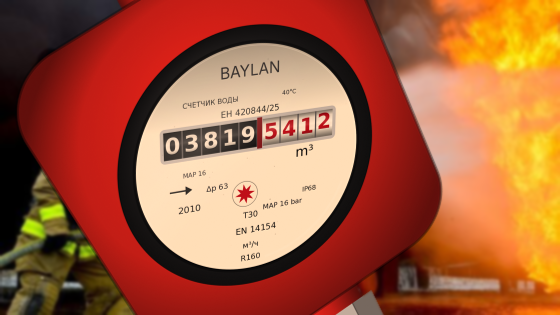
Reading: 3819.5412 m³
